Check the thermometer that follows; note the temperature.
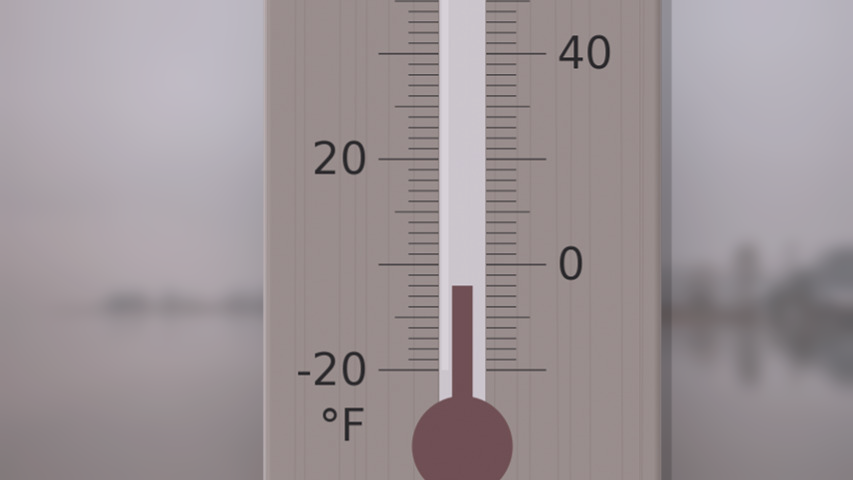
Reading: -4 °F
